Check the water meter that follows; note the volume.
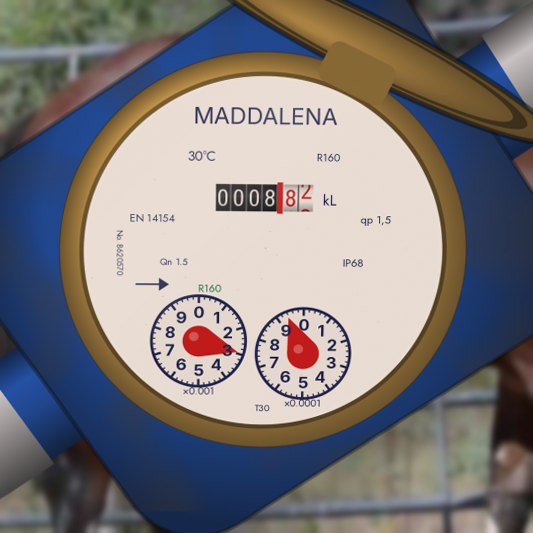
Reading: 8.8229 kL
